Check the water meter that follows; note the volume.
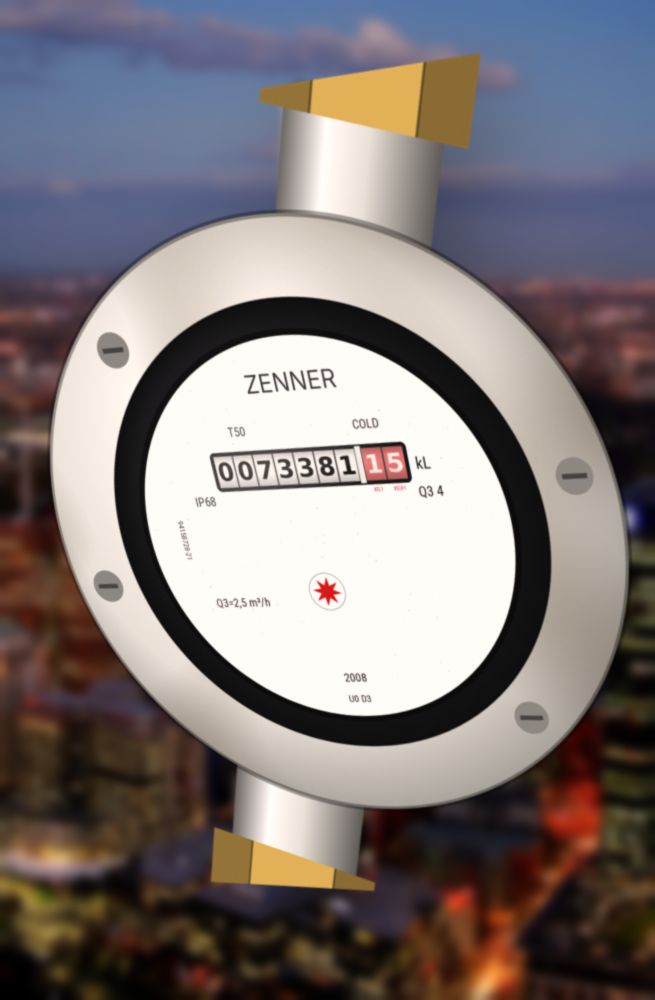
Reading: 73381.15 kL
